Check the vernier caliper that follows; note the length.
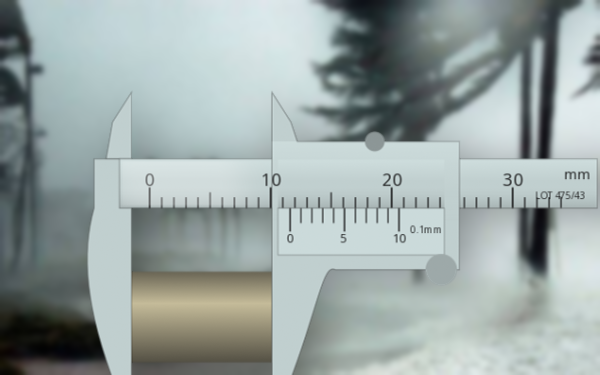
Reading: 11.6 mm
